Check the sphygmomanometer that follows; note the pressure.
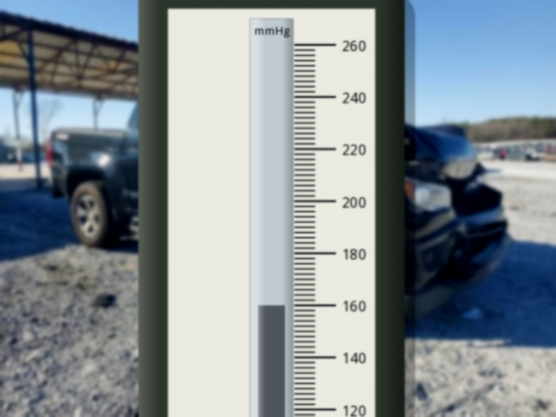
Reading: 160 mmHg
